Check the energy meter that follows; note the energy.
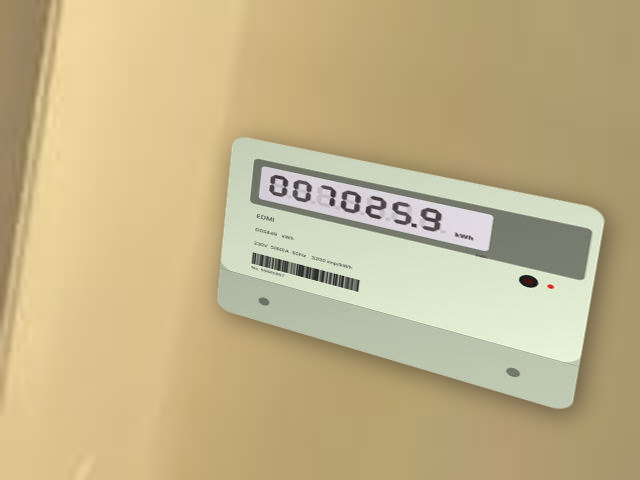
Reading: 7025.9 kWh
